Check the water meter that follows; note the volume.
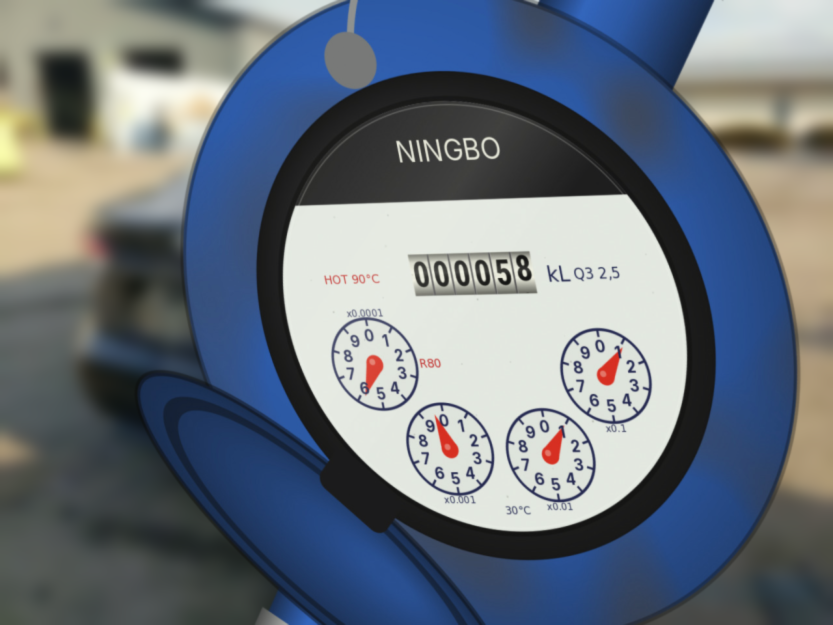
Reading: 58.1095 kL
